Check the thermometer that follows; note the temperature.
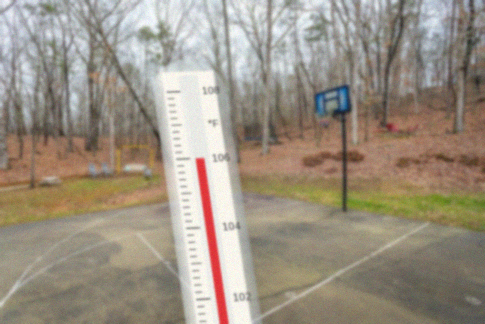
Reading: 106 °F
